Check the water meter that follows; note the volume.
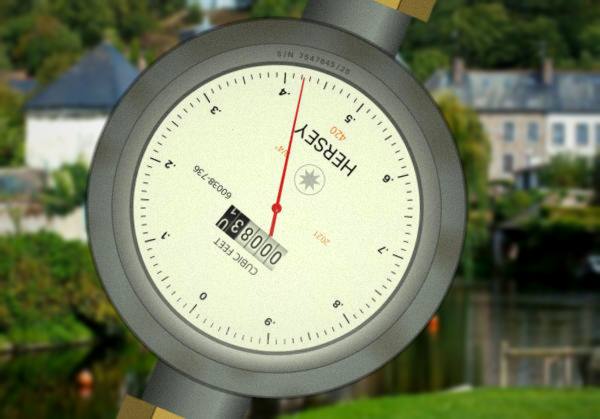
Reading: 830.42 ft³
